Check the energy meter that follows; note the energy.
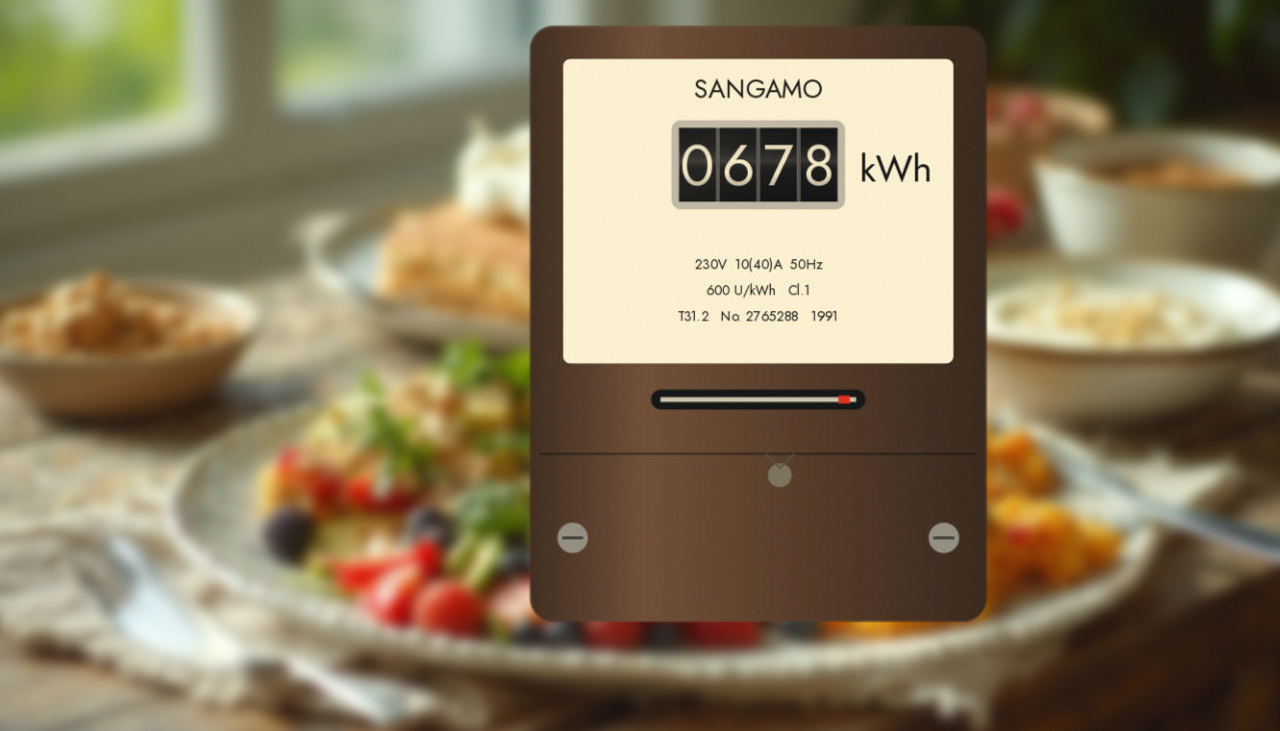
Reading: 678 kWh
